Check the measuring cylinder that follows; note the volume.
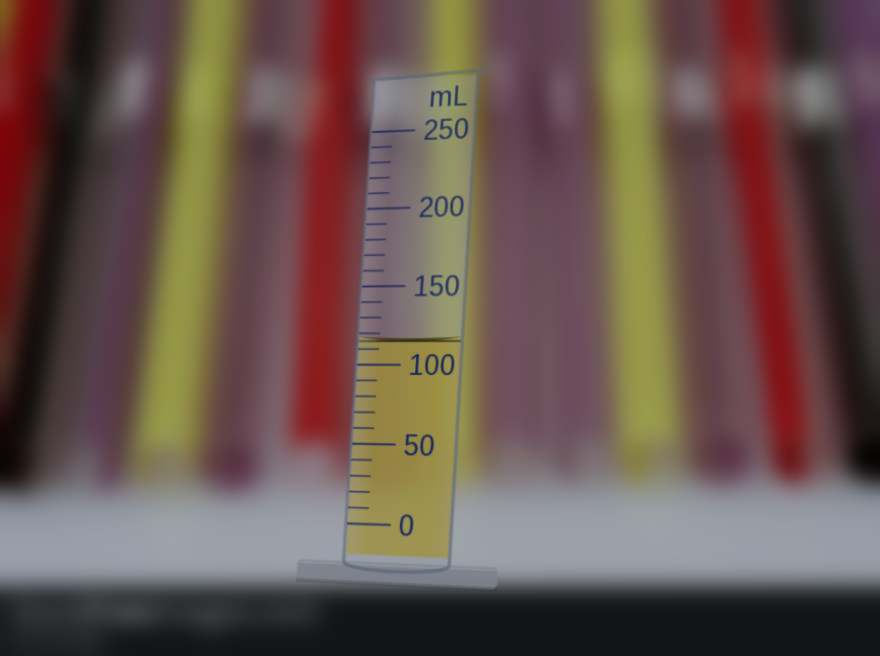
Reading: 115 mL
